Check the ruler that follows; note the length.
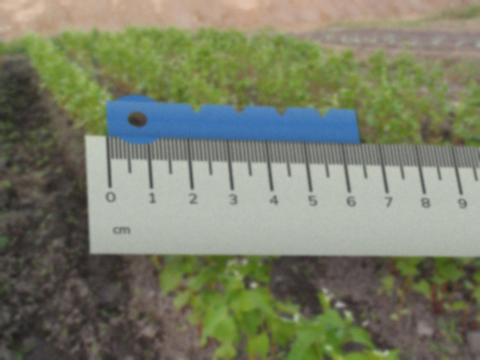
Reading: 6.5 cm
